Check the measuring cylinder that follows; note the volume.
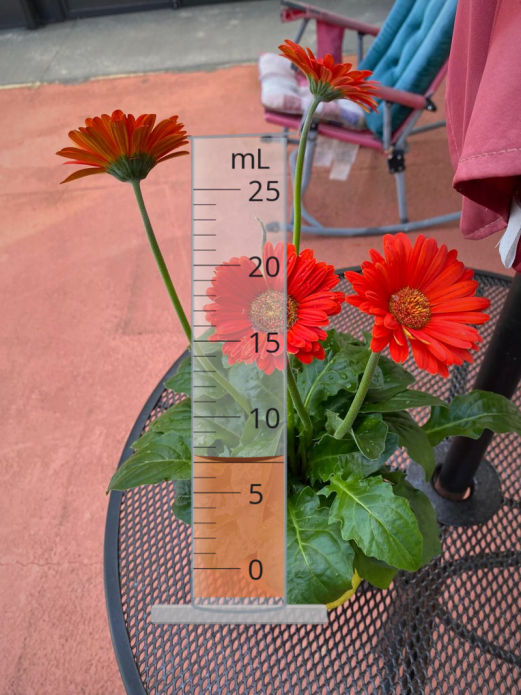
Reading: 7 mL
